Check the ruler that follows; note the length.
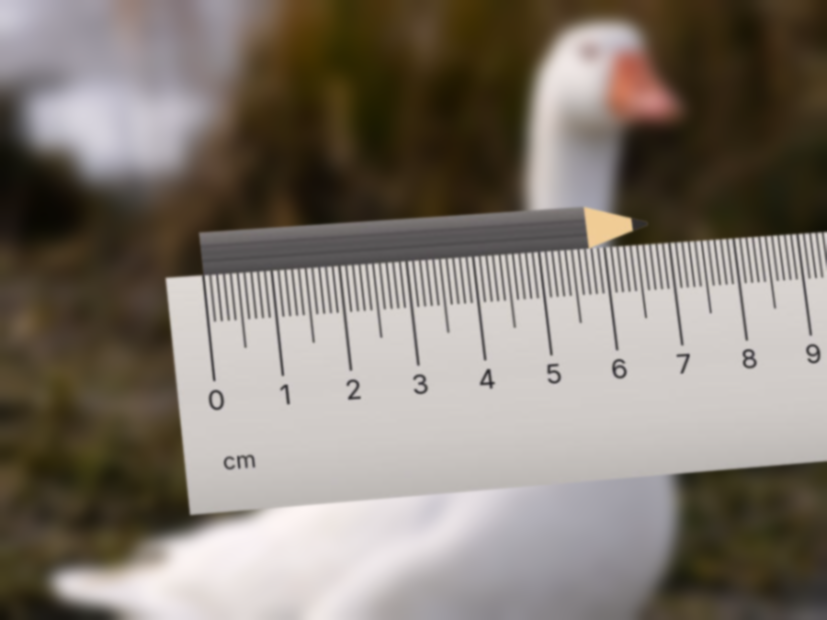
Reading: 6.7 cm
